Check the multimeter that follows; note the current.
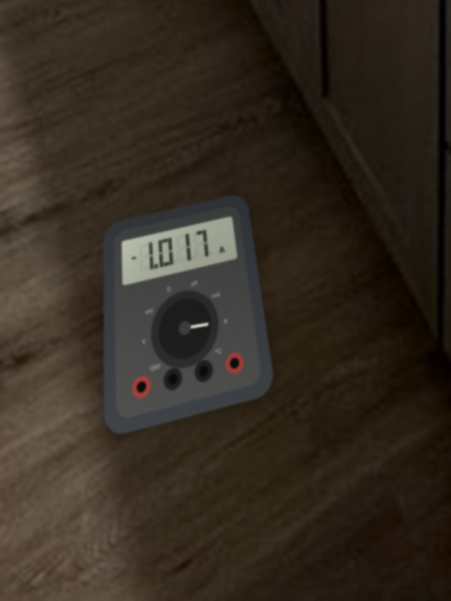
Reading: -1.017 A
